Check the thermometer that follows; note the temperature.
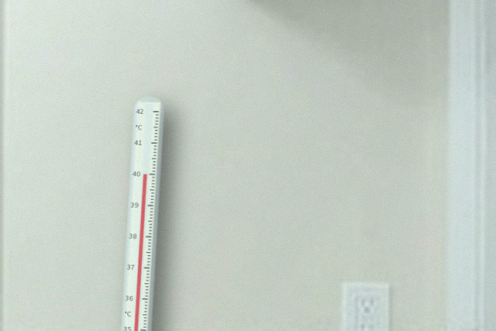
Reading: 40 °C
